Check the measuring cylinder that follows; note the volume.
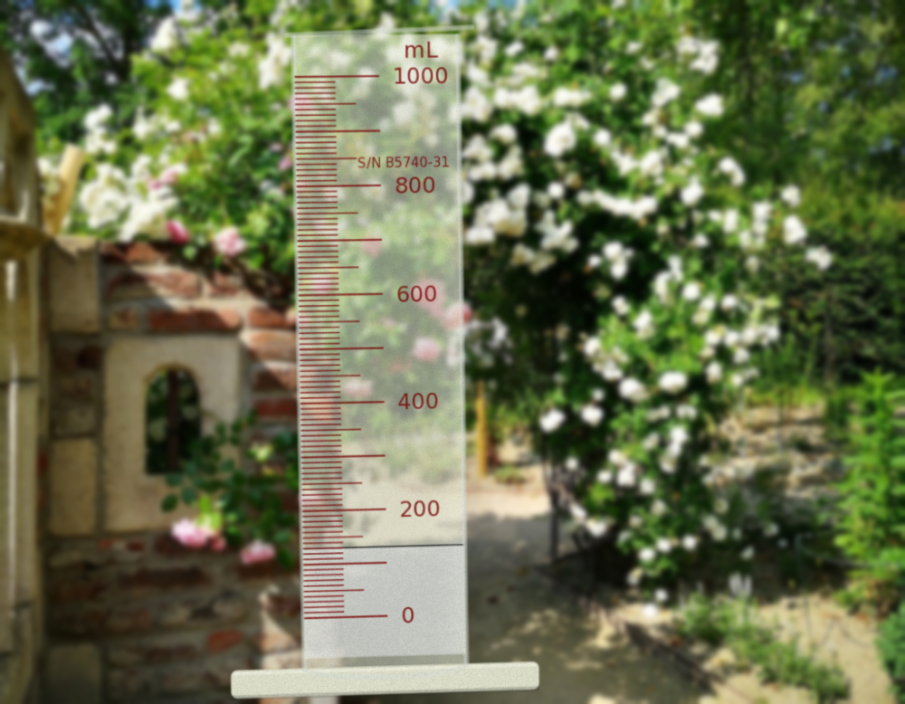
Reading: 130 mL
